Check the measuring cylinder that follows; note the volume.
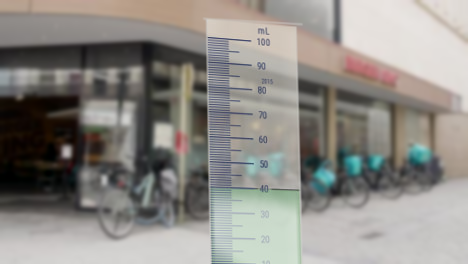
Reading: 40 mL
